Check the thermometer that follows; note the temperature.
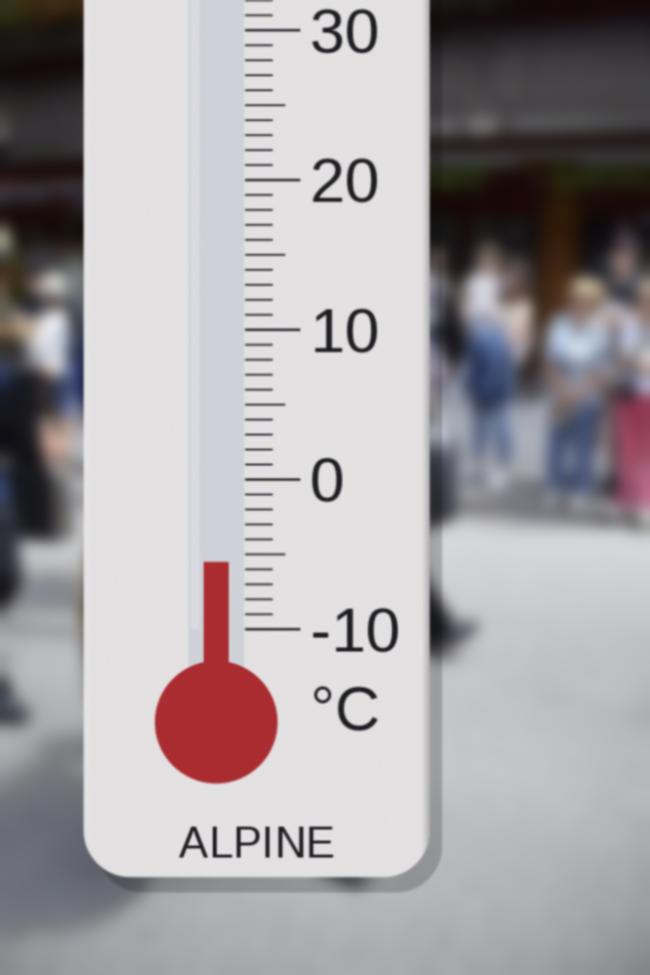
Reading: -5.5 °C
